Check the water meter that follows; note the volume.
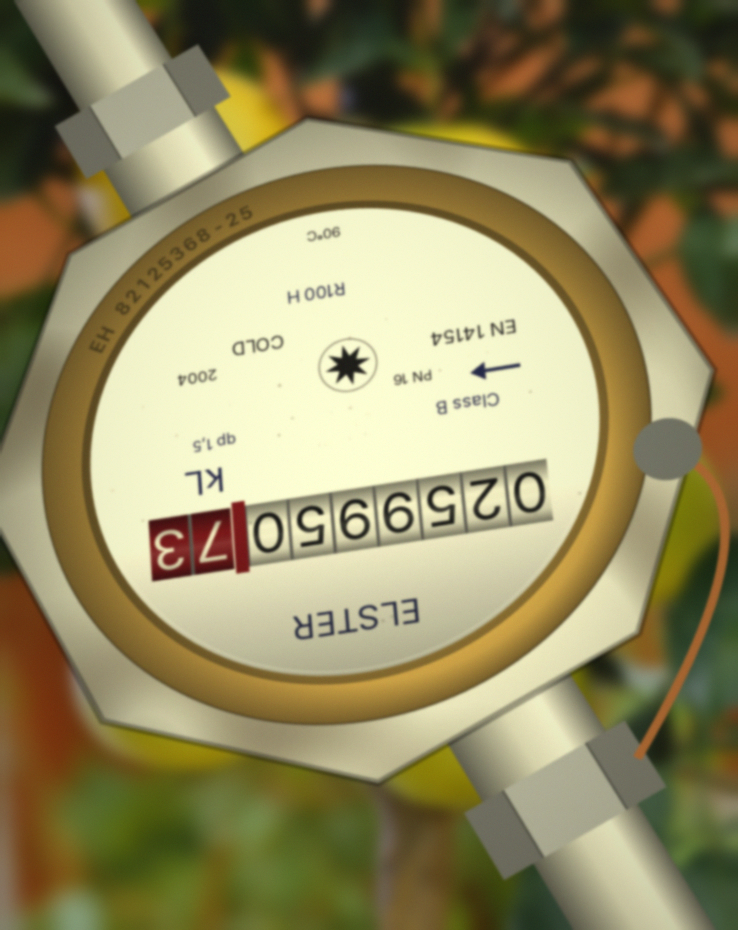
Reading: 259950.73 kL
